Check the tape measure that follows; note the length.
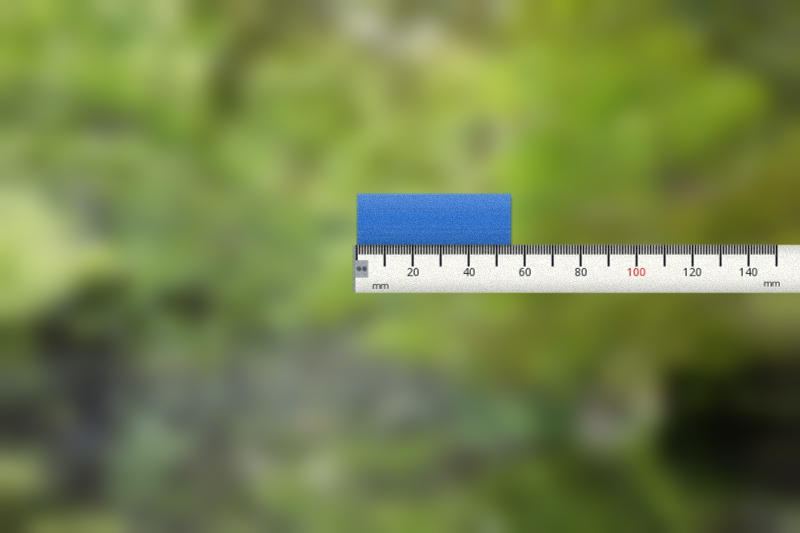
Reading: 55 mm
